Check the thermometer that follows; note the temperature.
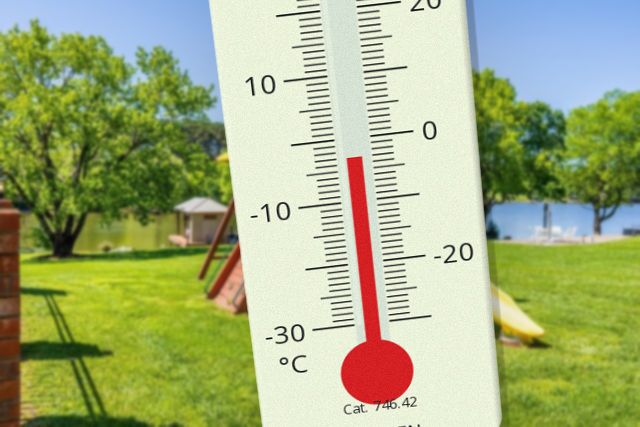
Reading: -3 °C
